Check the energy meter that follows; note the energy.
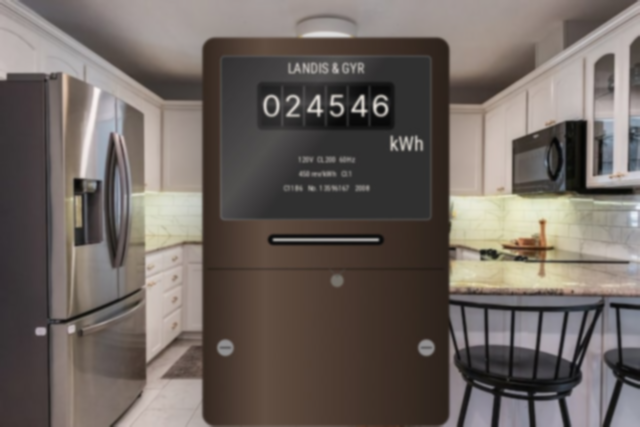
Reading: 24546 kWh
